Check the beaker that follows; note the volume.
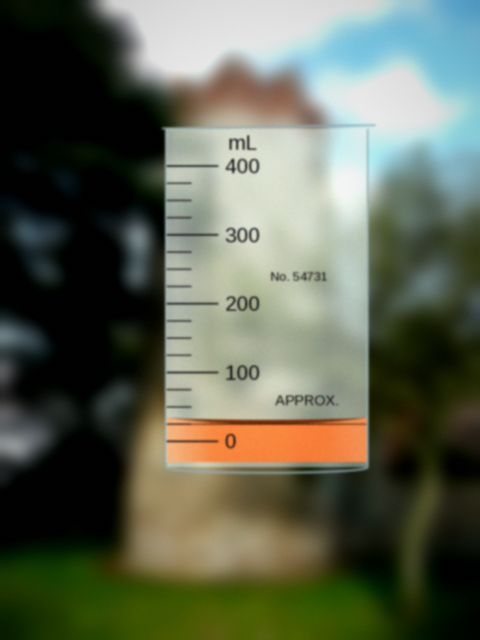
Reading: 25 mL
